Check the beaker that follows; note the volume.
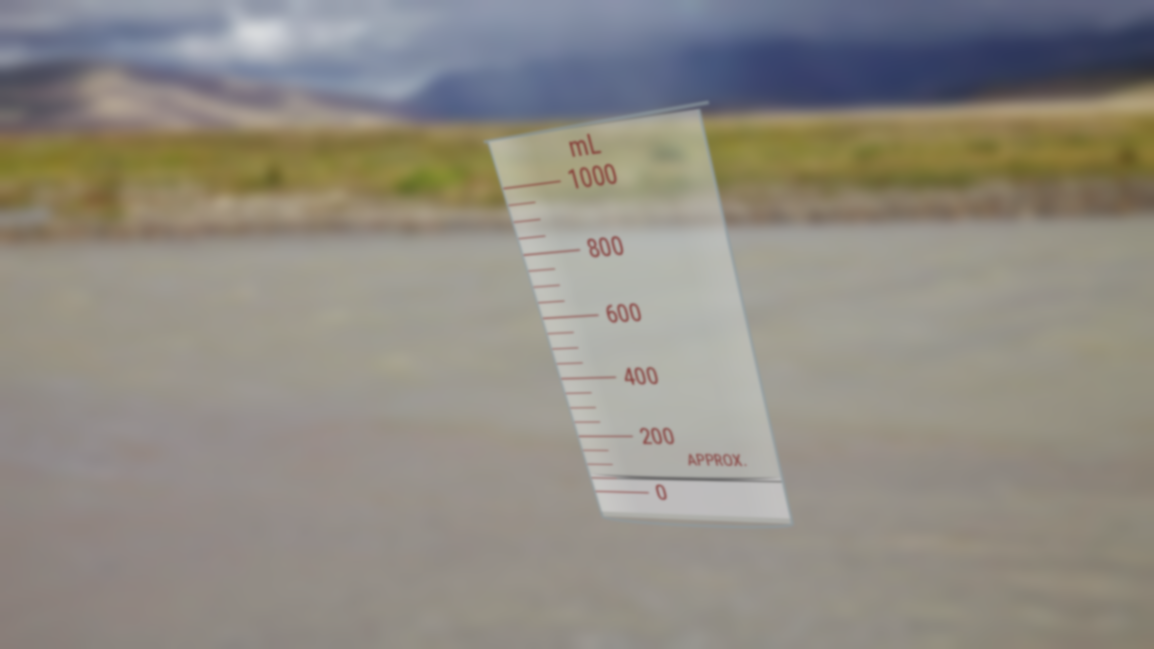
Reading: 50 mL
